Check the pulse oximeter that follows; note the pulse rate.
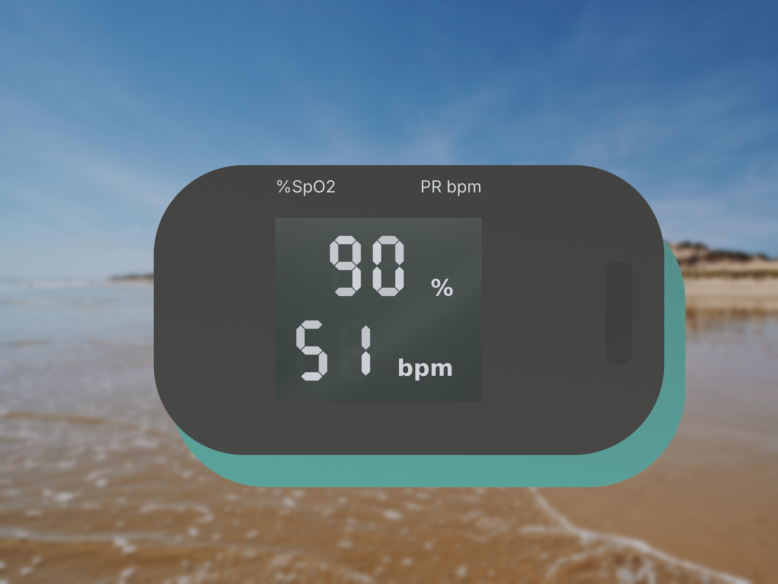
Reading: 51 bpm
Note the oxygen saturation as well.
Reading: 90 %
